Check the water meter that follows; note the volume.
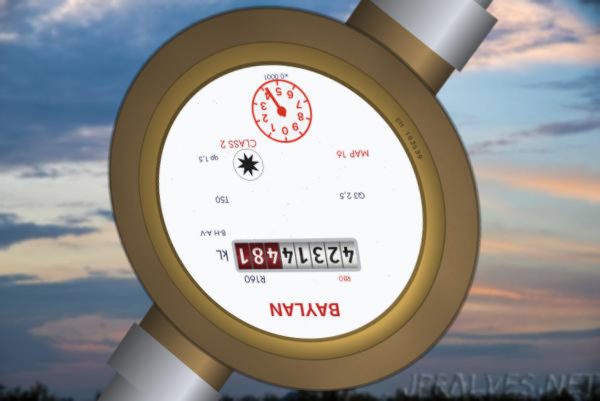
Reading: 42314.4814 kL
